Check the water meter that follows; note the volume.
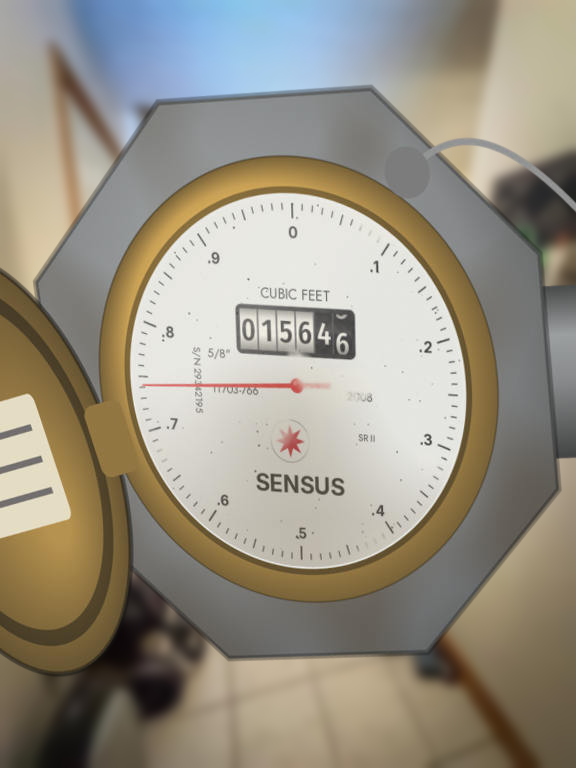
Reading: 15645.74 ft³
